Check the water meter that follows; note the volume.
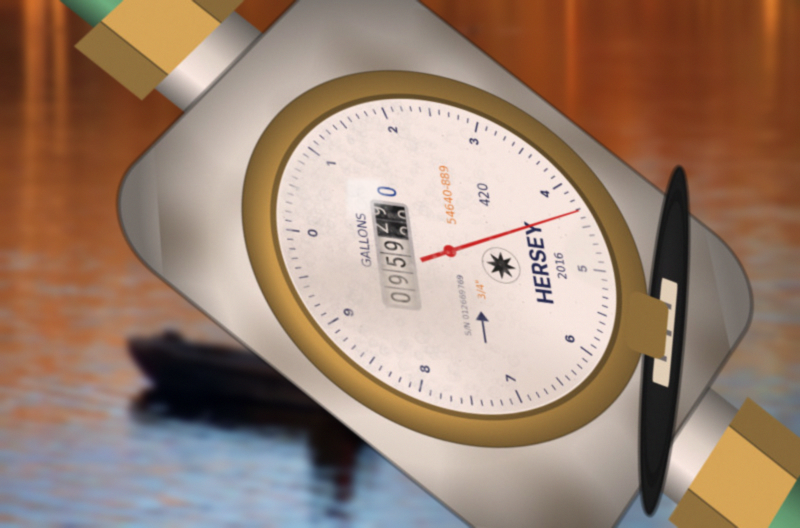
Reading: 959294.3 gal
